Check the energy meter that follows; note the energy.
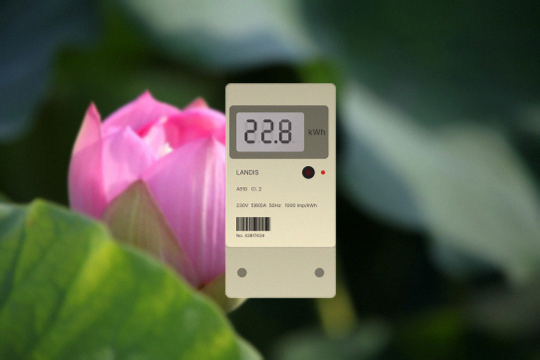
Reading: 22.8 kWh
